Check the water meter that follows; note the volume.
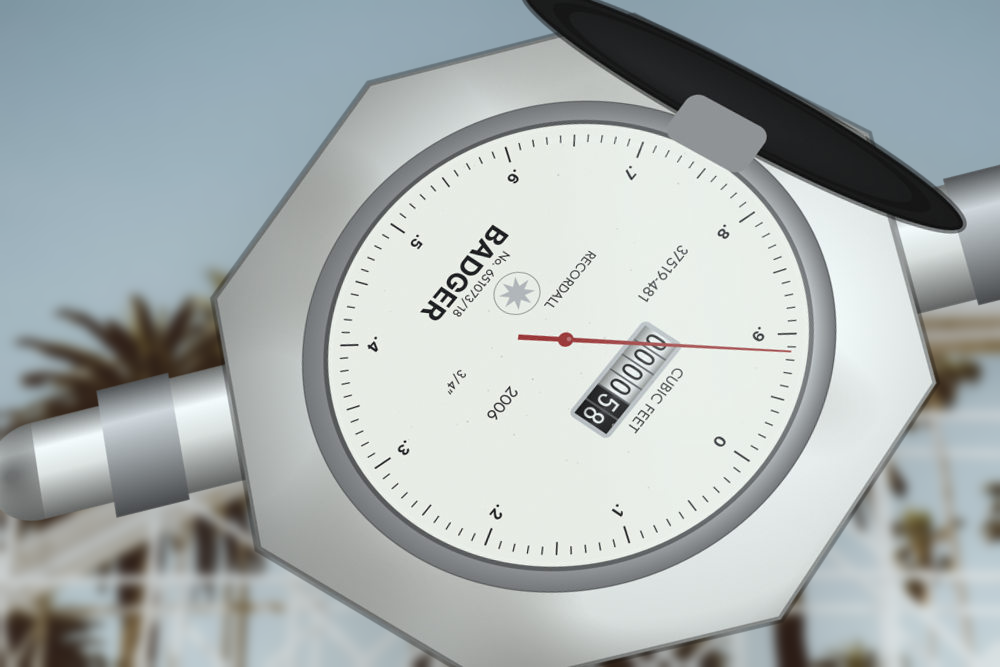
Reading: 57.91 ft³
